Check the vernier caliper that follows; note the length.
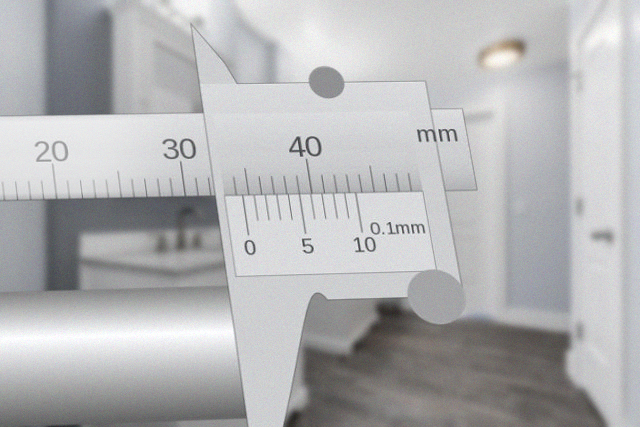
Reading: 34.5 mm
